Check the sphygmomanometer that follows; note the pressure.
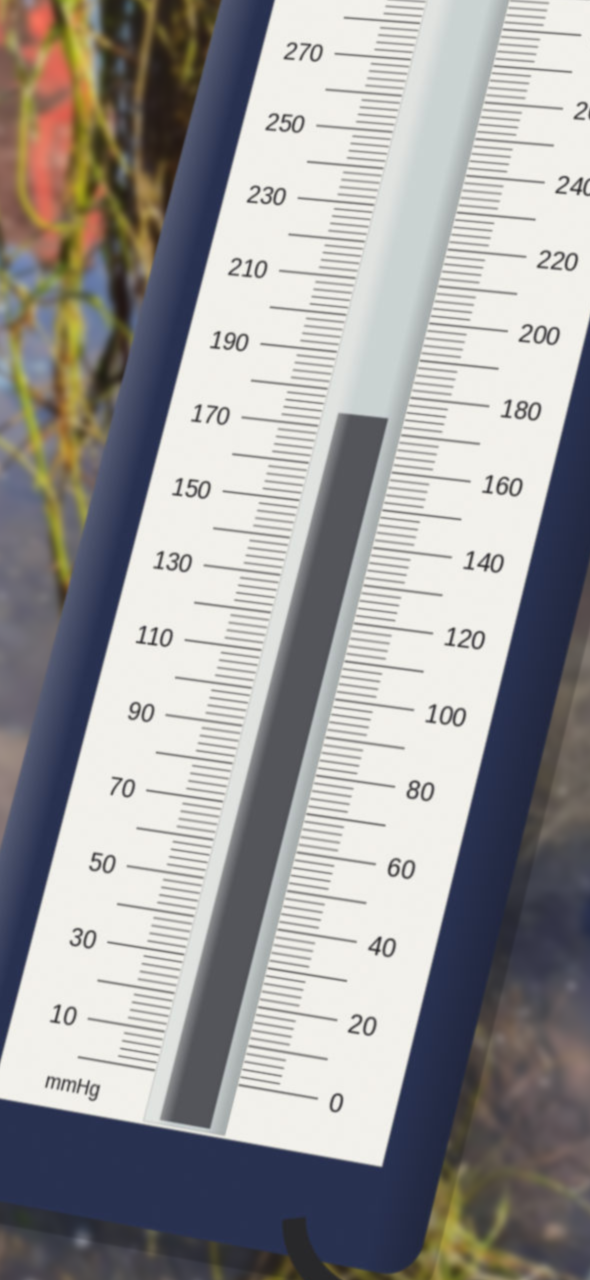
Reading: 174 mmHg
